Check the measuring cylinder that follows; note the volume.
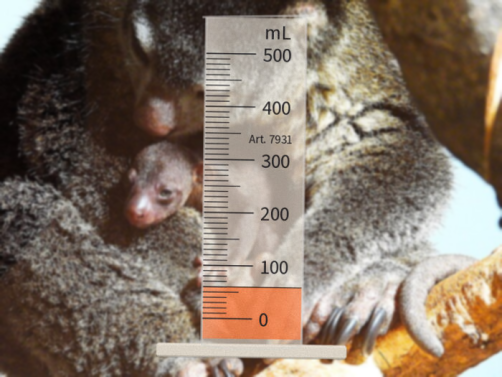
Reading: 60 mL
